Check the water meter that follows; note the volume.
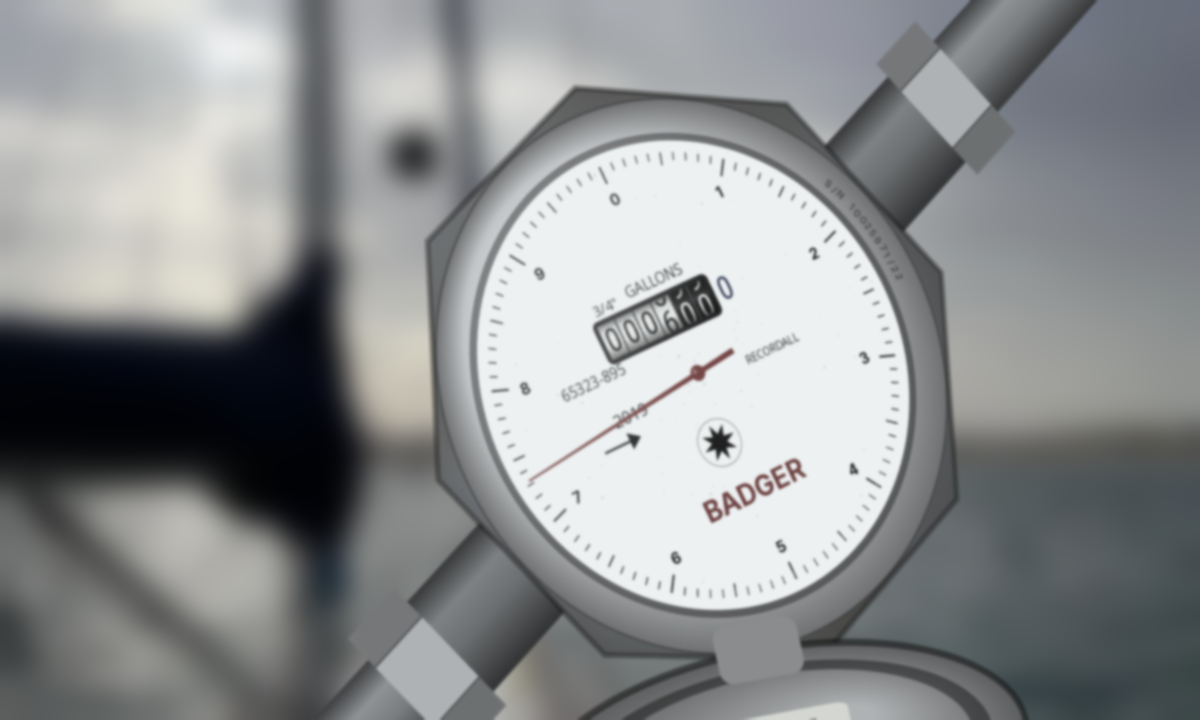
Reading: 5997.3 gal
